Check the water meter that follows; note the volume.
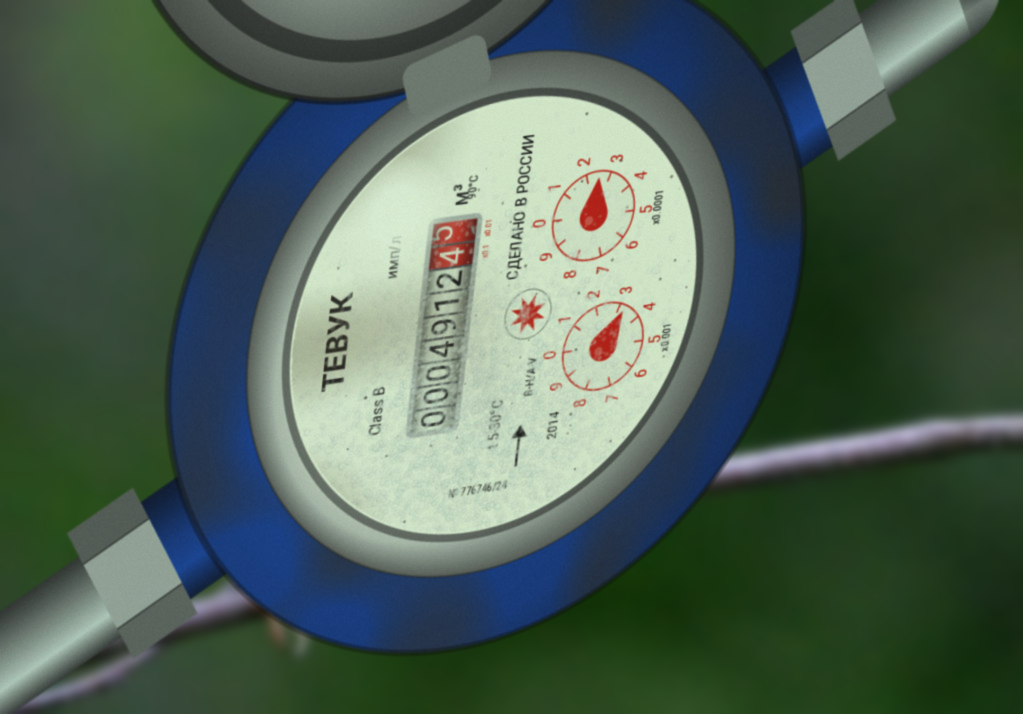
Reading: 4912.4532 m³
